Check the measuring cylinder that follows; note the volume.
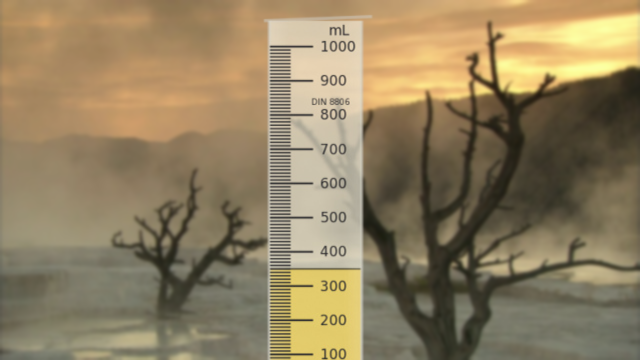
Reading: 350 mL
